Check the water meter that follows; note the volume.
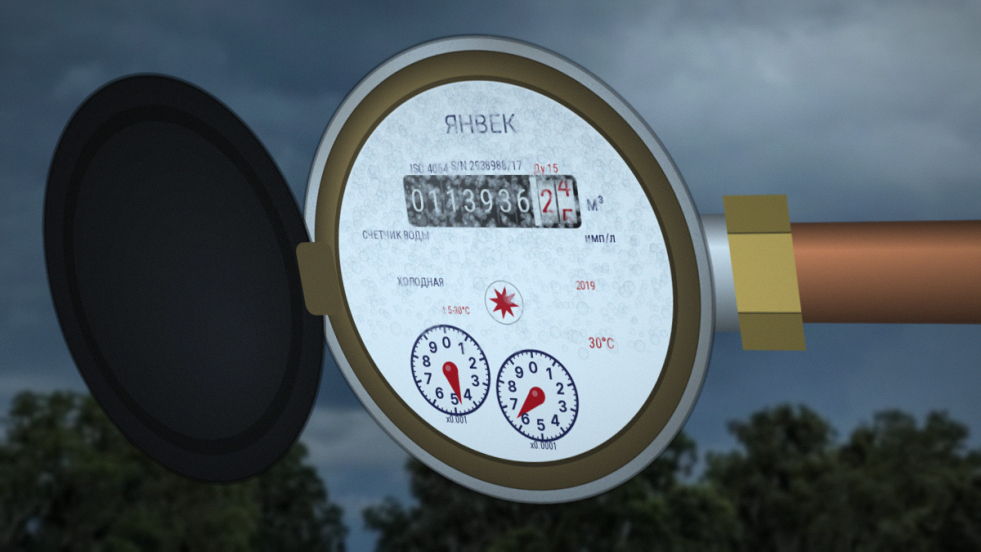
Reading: 113936.2446 m³
